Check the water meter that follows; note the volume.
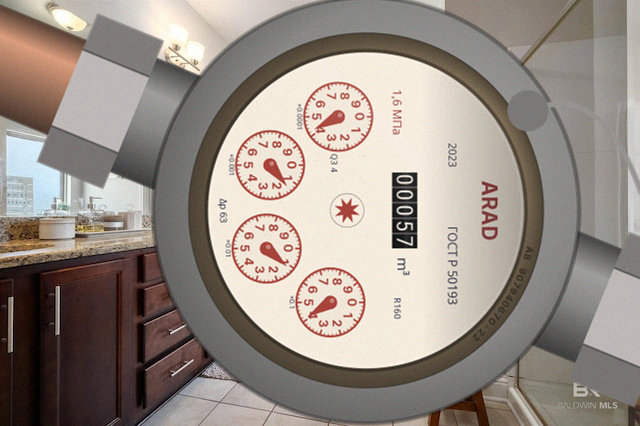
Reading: 57.4114 m³
